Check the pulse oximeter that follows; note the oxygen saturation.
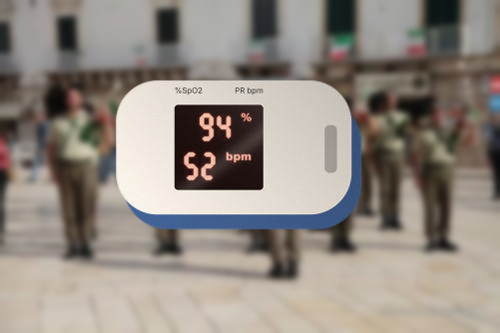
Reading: 94 %
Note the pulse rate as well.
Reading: 52 bpm
